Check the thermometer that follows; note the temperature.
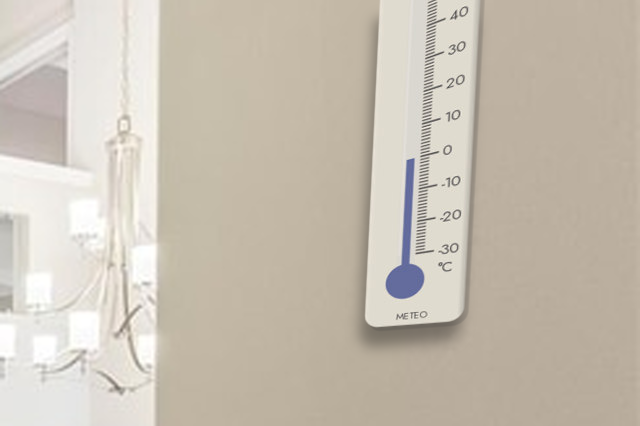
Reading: 0 °C
